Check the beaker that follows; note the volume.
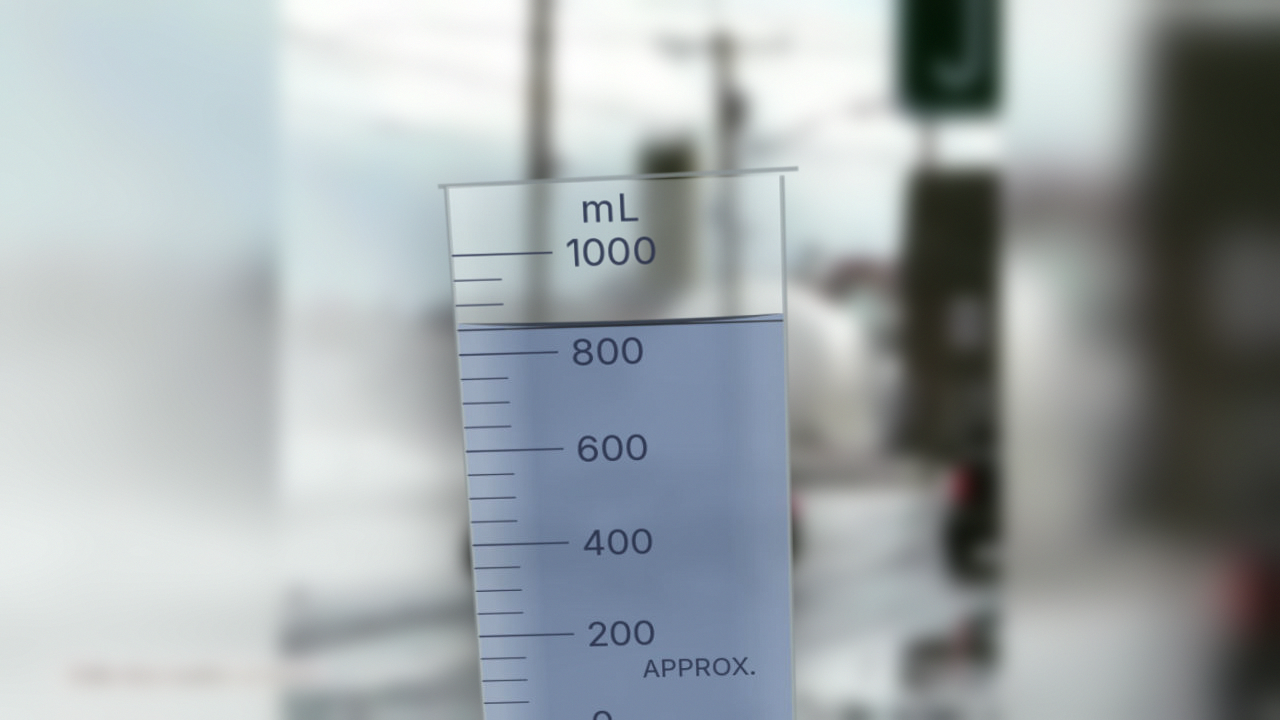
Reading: 850 mL
